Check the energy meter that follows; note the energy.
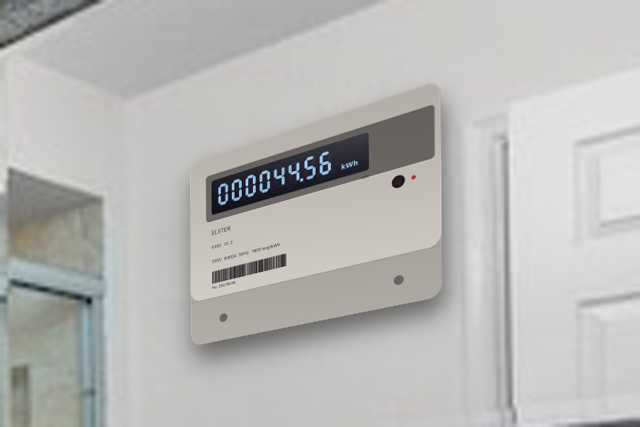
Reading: 44.56 kWh
